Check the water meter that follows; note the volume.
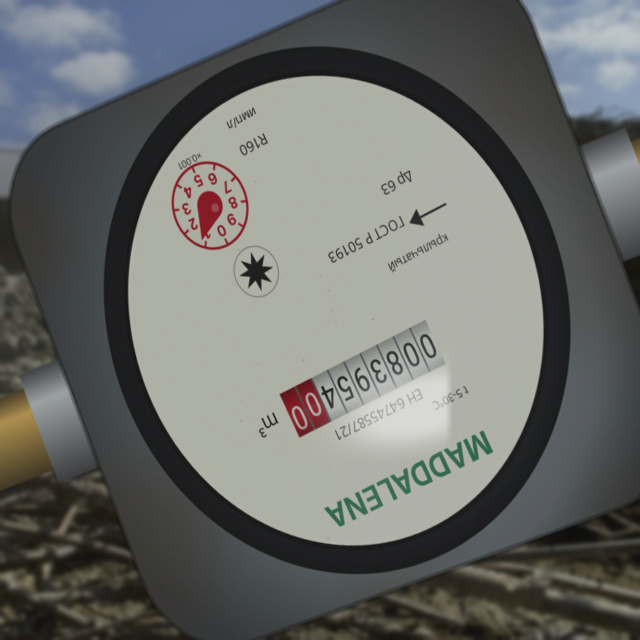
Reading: 83954.001 m³
